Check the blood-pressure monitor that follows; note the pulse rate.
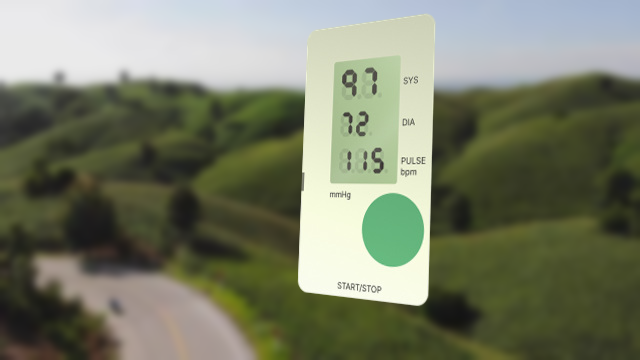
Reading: 115 bpm
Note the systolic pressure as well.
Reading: 97 mmHg
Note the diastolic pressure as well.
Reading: 72 mmHg
